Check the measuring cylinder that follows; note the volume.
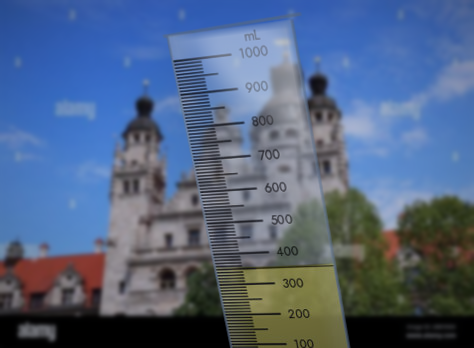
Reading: 350 mL
